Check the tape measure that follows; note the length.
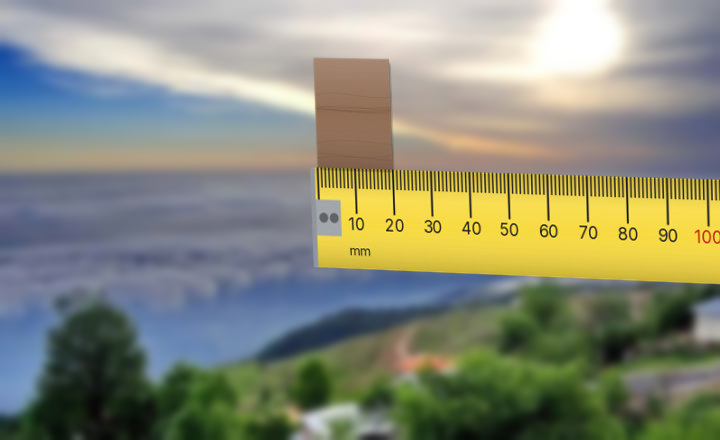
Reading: 20 mm
